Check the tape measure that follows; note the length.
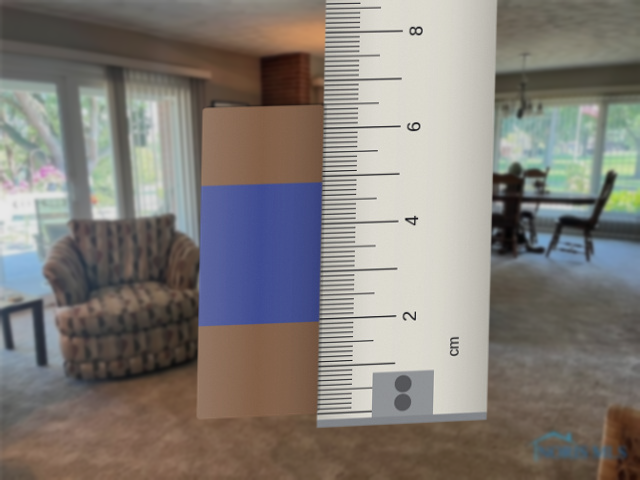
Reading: 6.5 cm
